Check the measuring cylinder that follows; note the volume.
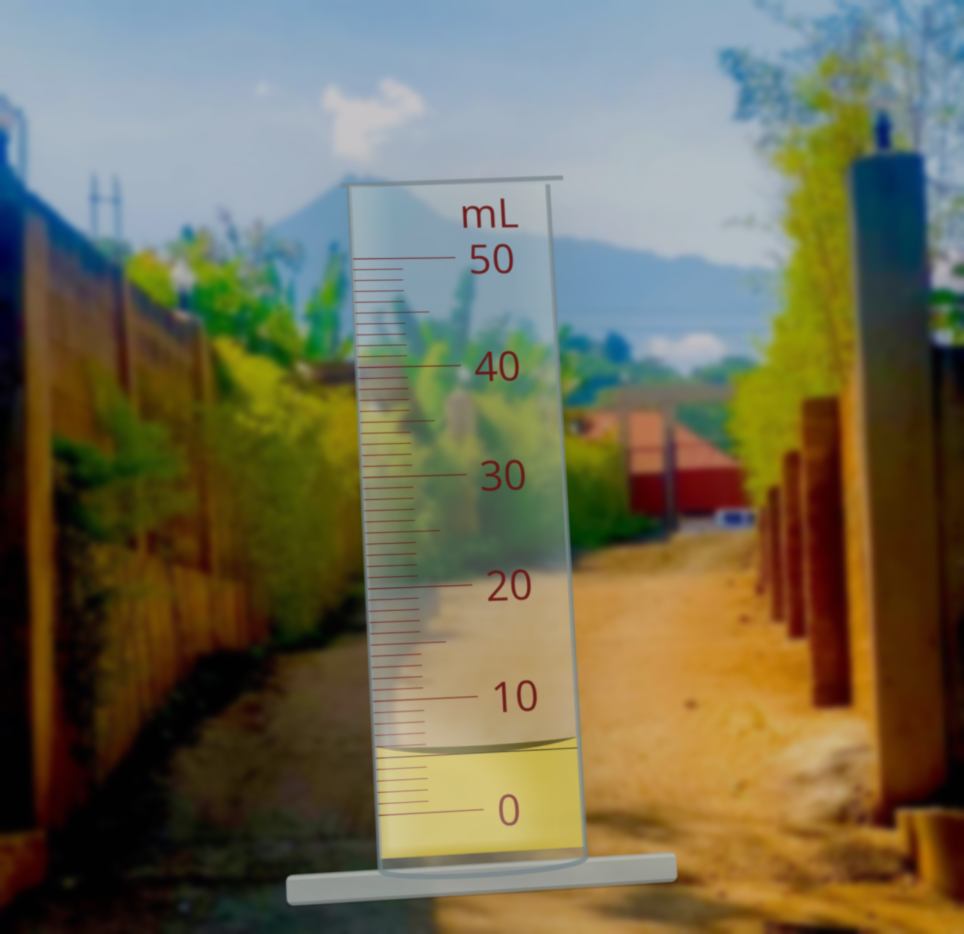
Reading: 5 mL
